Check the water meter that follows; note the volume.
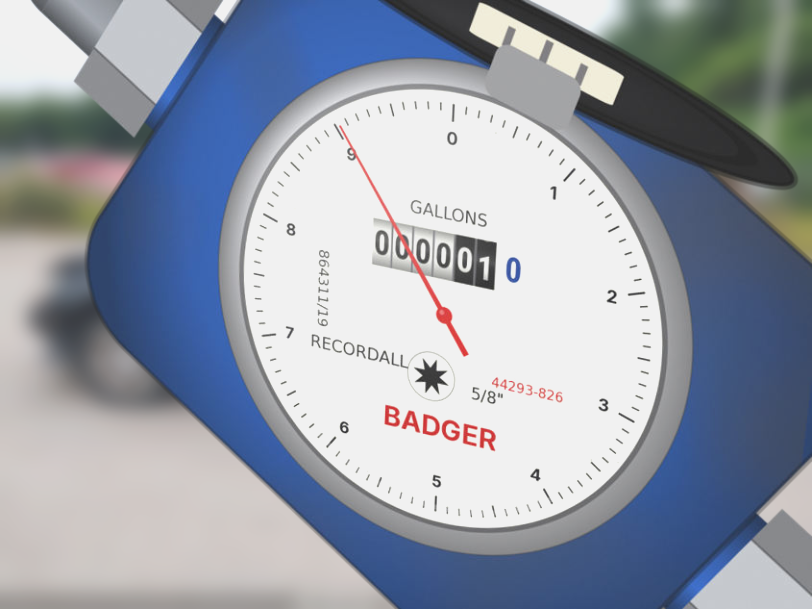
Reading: 9.0 gal
